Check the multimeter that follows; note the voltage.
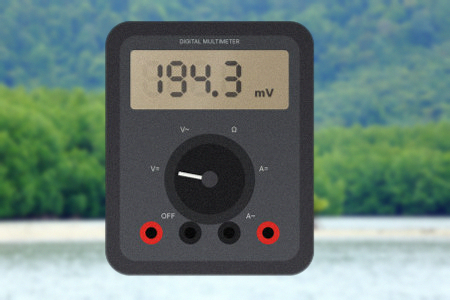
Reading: 194.3 mV
